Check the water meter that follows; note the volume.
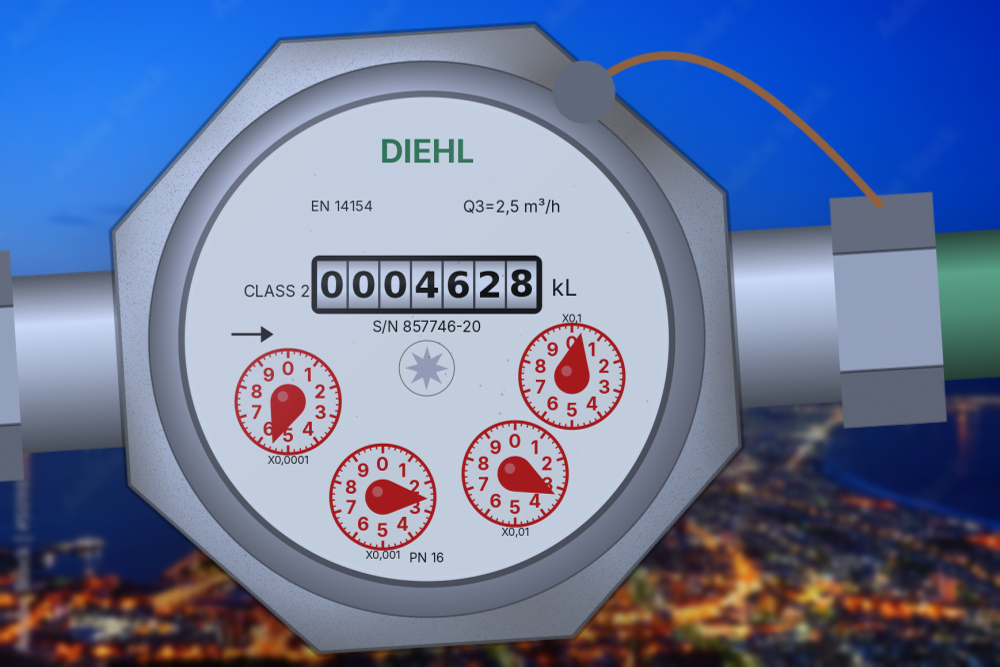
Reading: 4628.0325 kL
